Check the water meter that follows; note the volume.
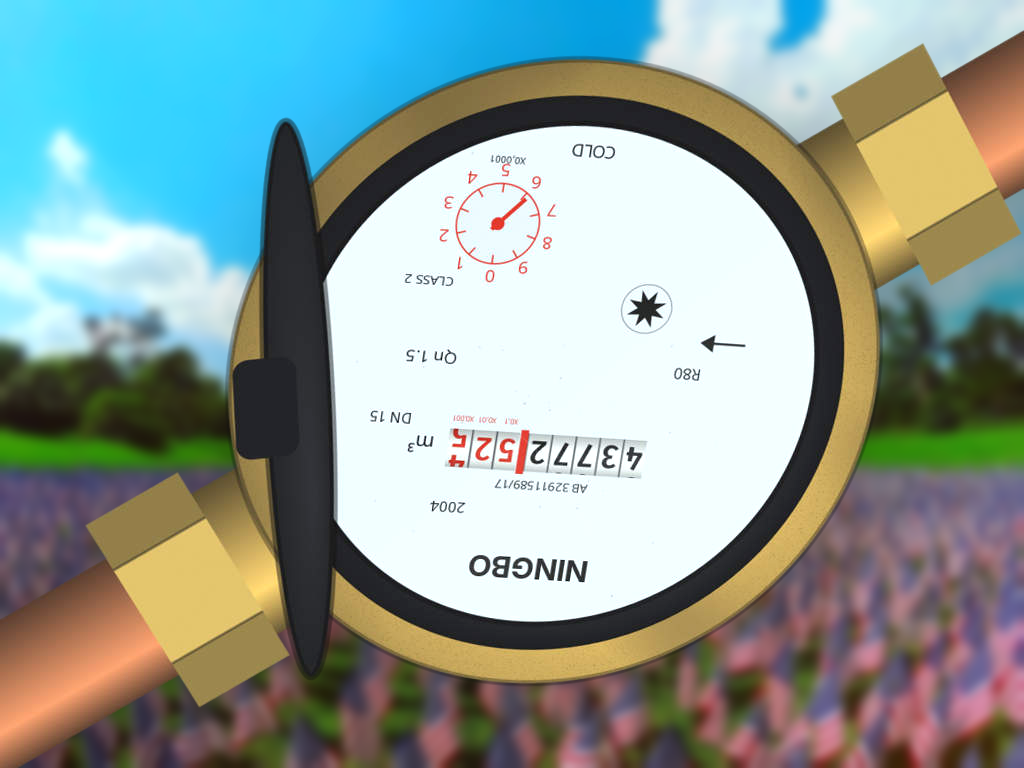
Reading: 43772.5246 m³
